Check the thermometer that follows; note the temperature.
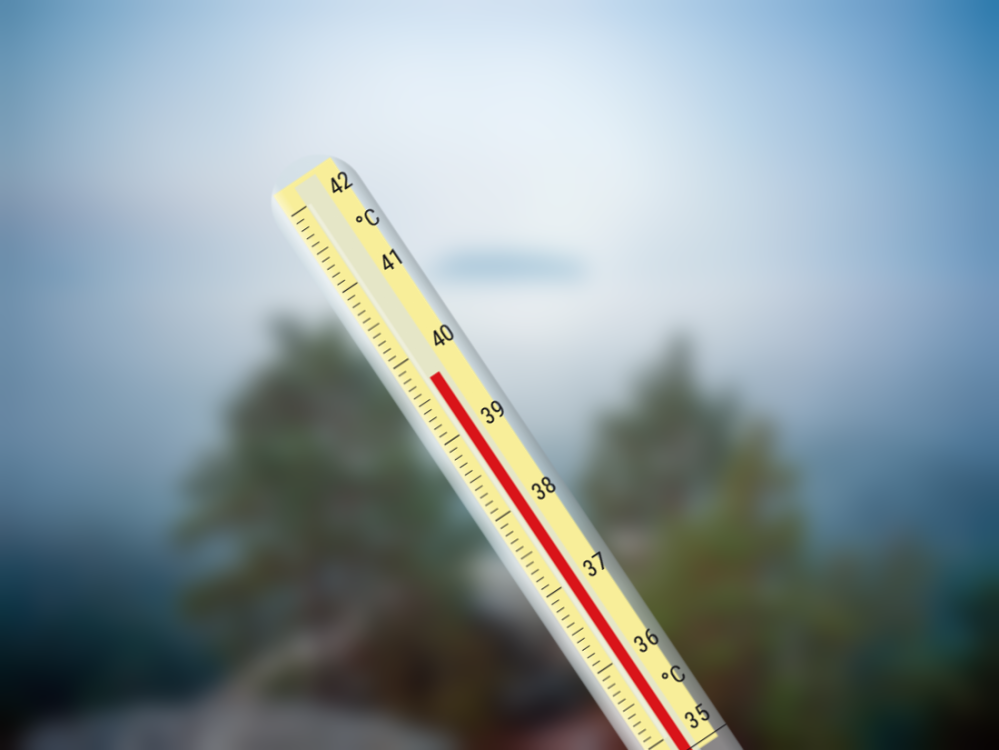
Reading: 39.7 °C
